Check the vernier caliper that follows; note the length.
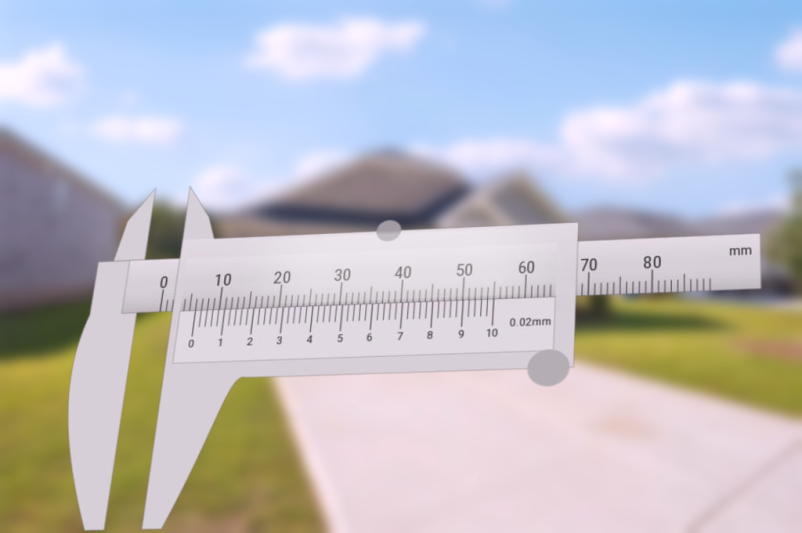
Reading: 6.0 mm
